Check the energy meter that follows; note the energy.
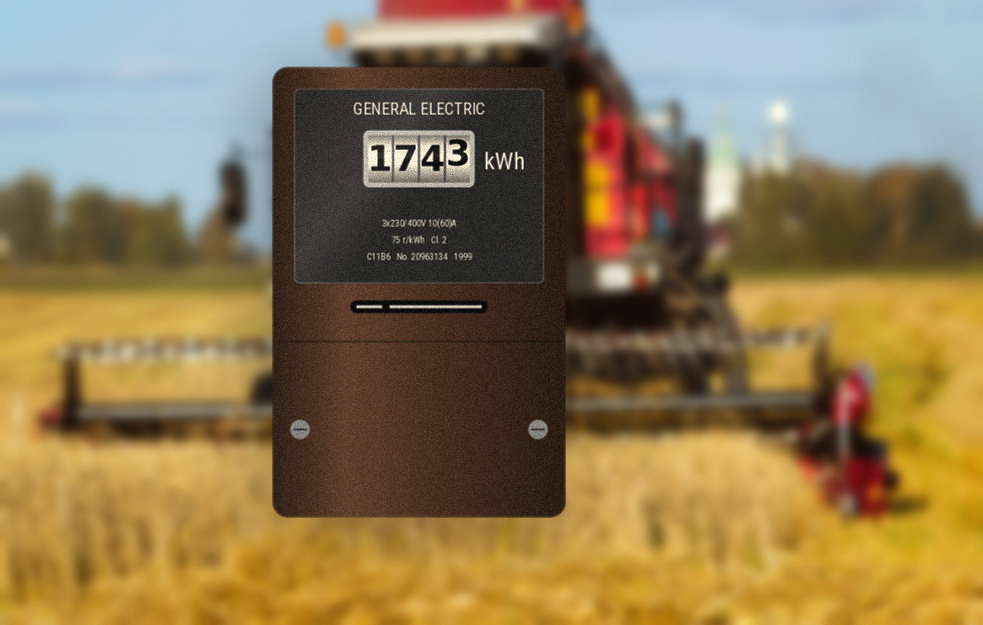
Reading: 1743 kWh
